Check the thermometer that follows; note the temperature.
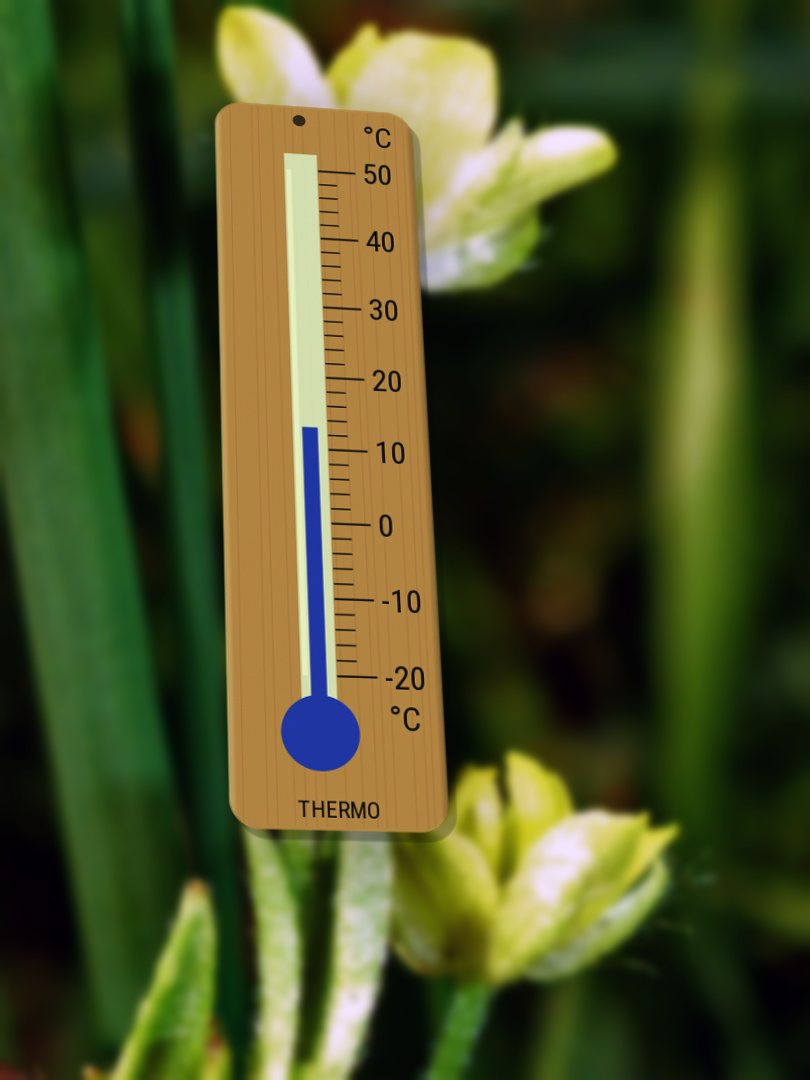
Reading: 13 °C
